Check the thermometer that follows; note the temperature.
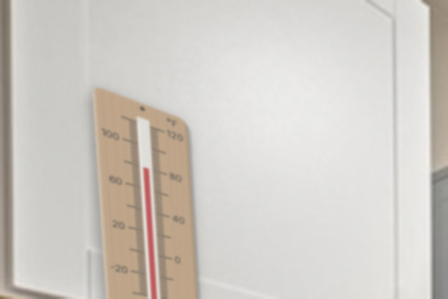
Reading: 80 °F
